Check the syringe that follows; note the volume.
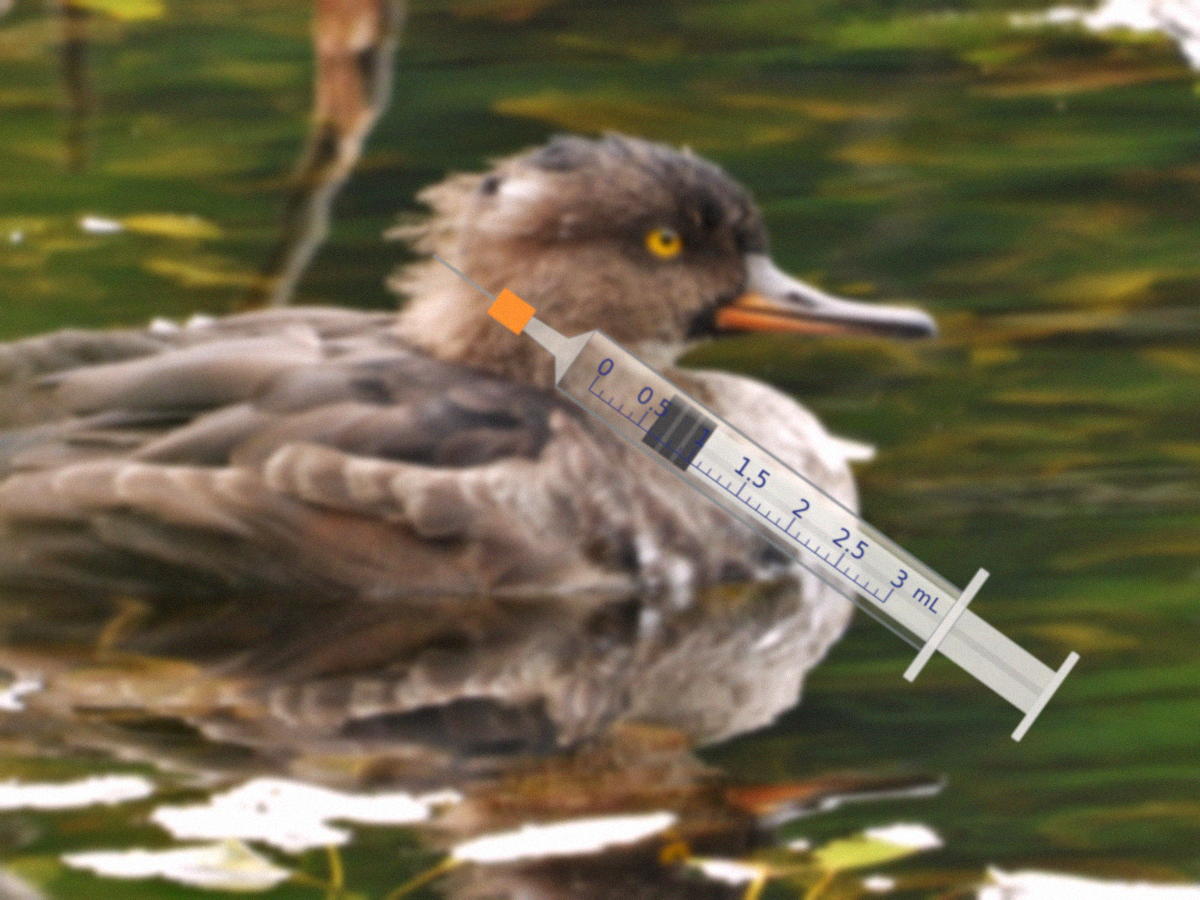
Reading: 0.6 mL
